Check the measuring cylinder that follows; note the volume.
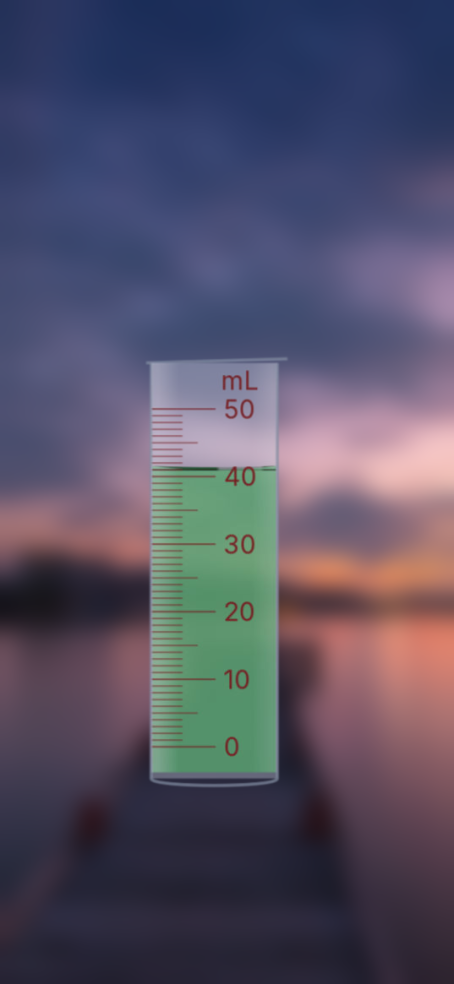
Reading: 41 mL
